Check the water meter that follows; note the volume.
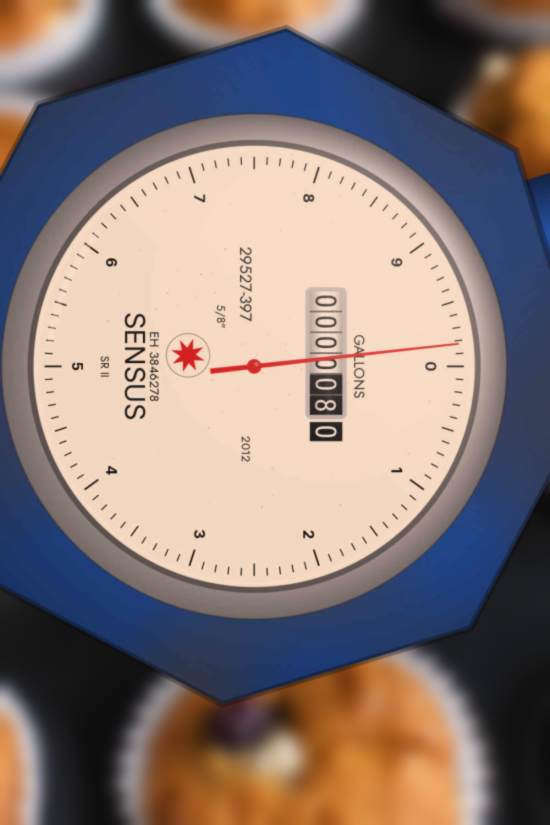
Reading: 79.8 gal
